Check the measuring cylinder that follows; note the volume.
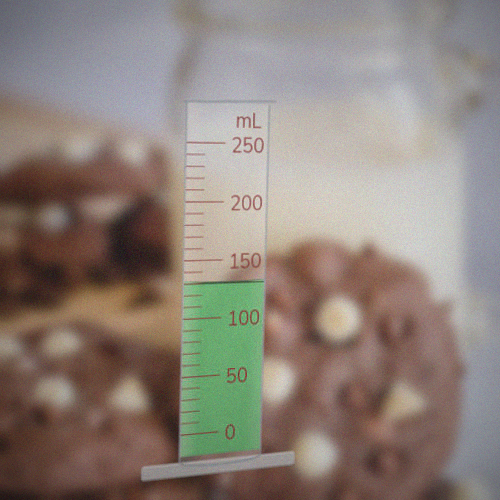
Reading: 130 mL
